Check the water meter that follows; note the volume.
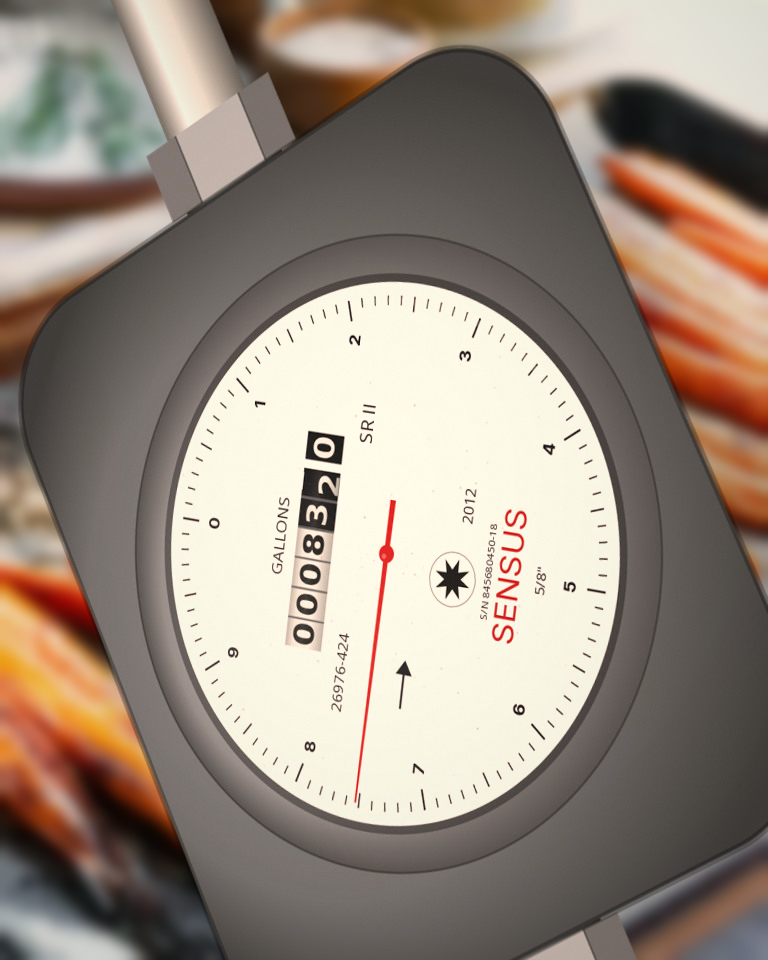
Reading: 8317.5 gal
